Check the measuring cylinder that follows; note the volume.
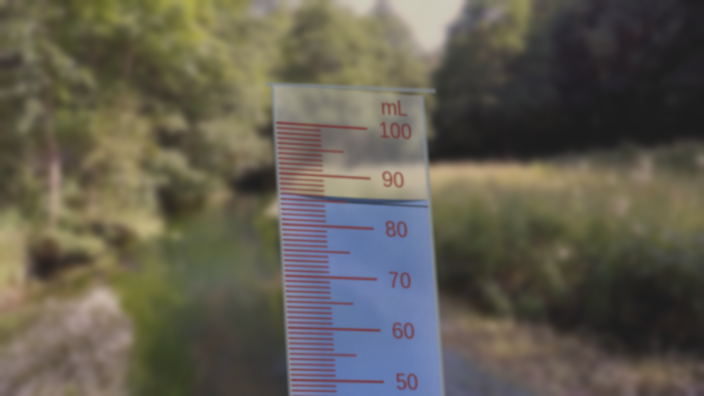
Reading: 85 mL
